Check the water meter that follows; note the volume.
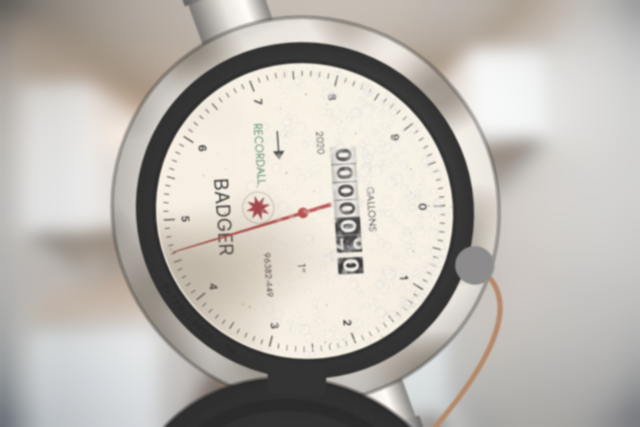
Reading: 64.6 gal
